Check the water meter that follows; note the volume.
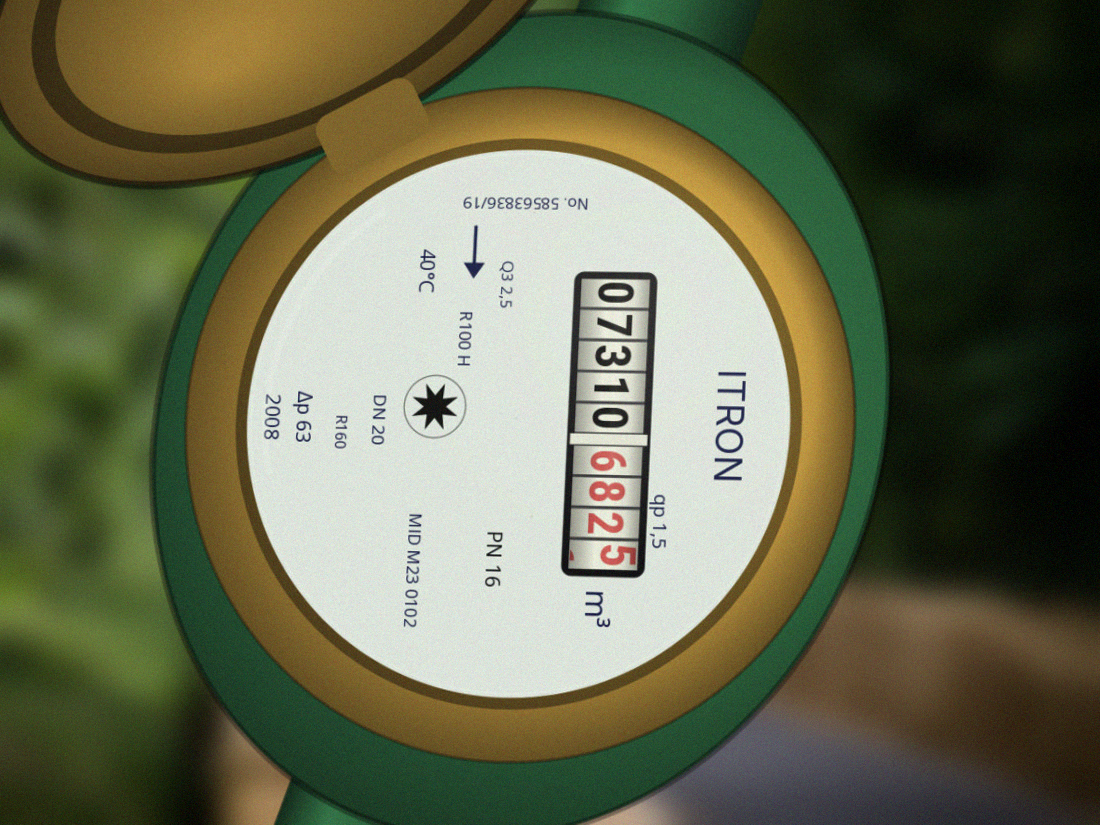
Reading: 7310.6825 m³
